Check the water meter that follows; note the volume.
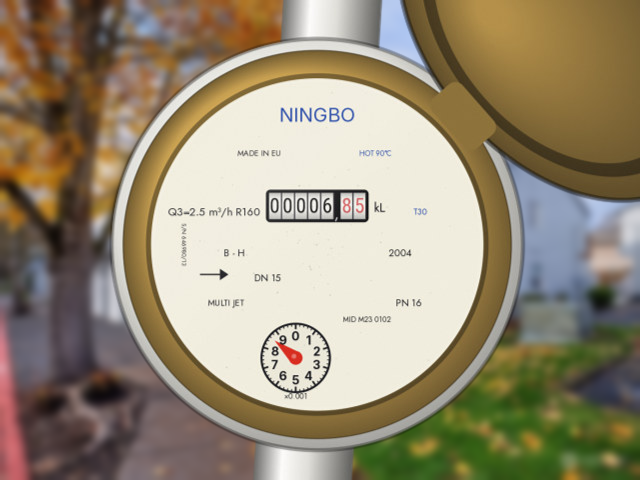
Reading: 6.858 kL
